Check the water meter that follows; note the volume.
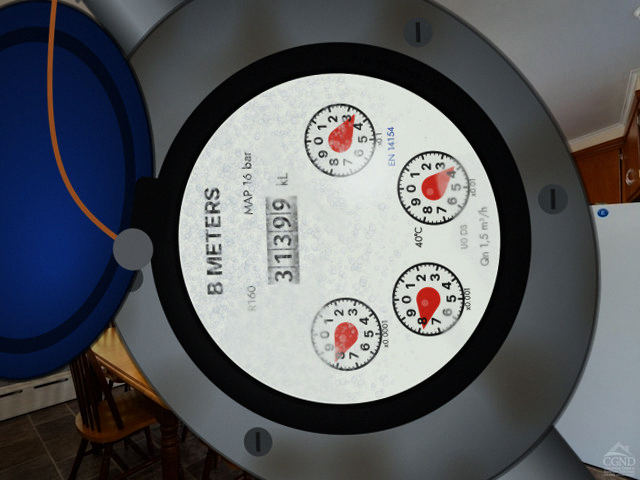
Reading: 31399.3378 kL
